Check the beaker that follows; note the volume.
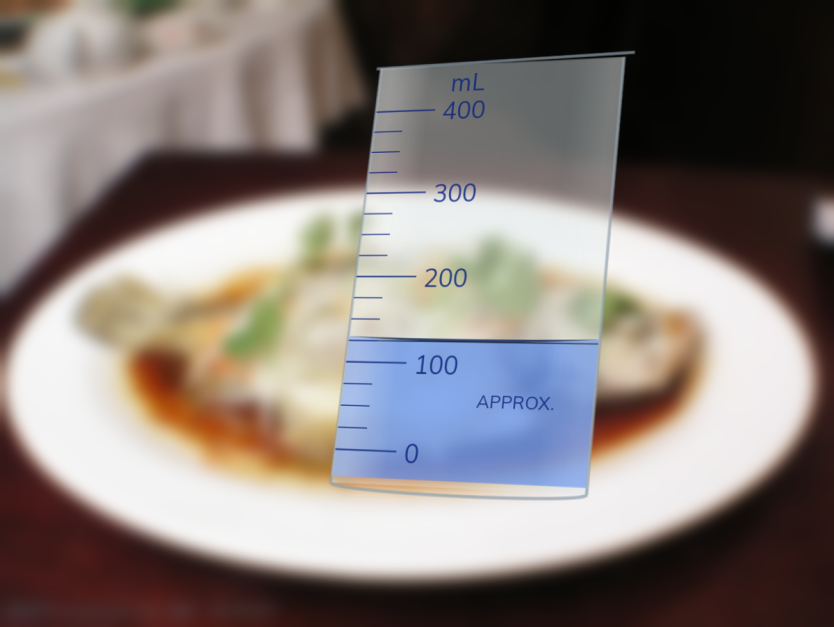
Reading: 125 mL
